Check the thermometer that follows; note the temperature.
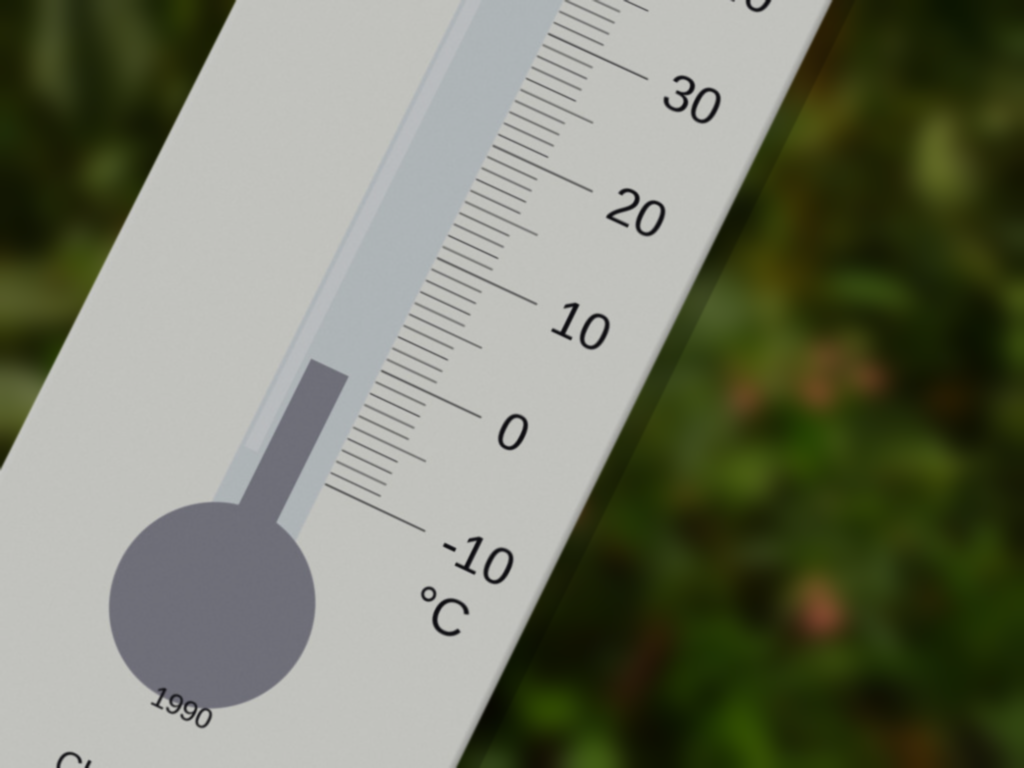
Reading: -1.5 °C
